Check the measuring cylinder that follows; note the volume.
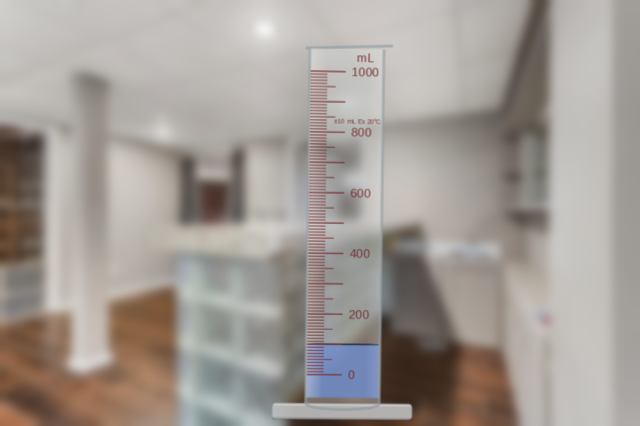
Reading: 100 mL
